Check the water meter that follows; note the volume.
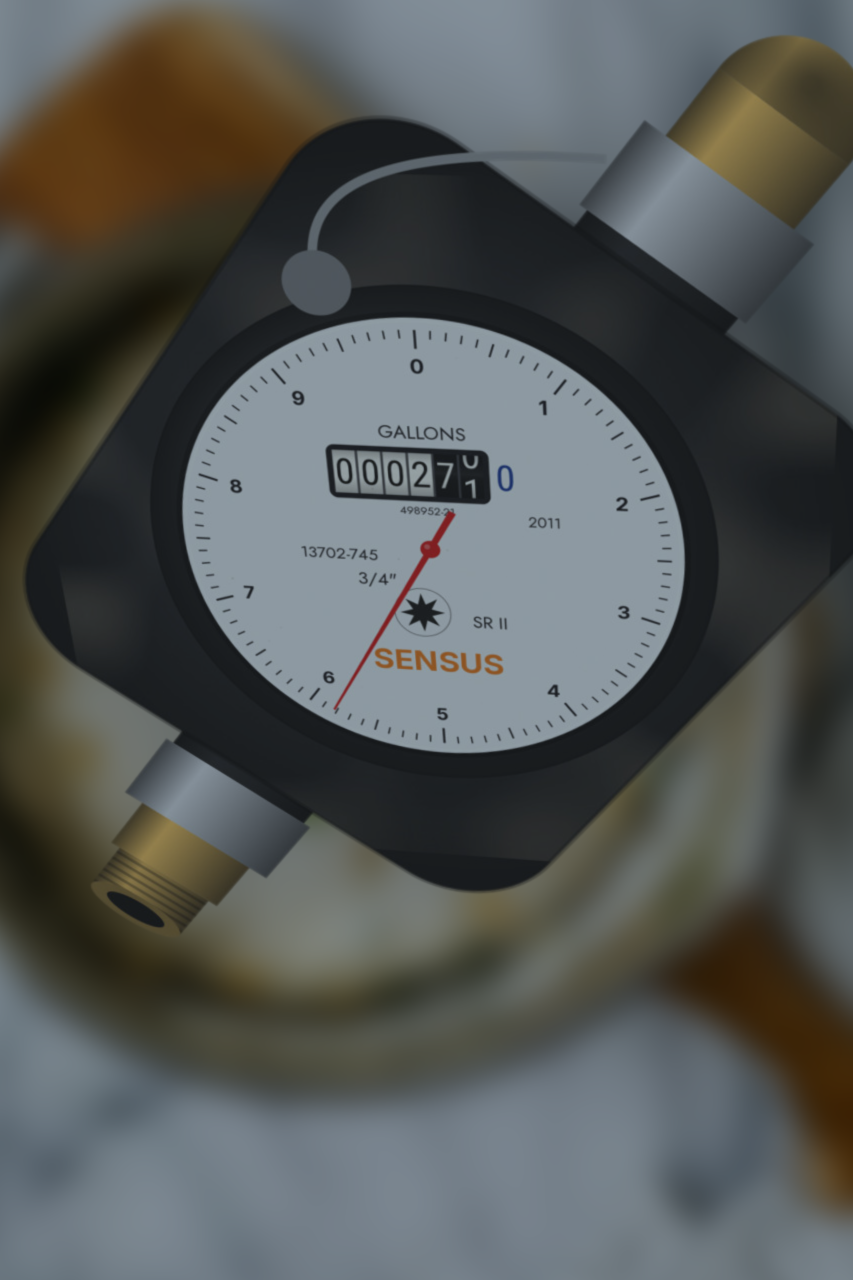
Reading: 2705.8 gal
